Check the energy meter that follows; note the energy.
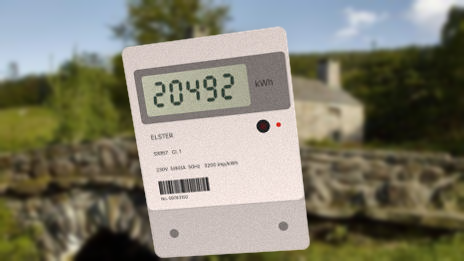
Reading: 20492 kWh
